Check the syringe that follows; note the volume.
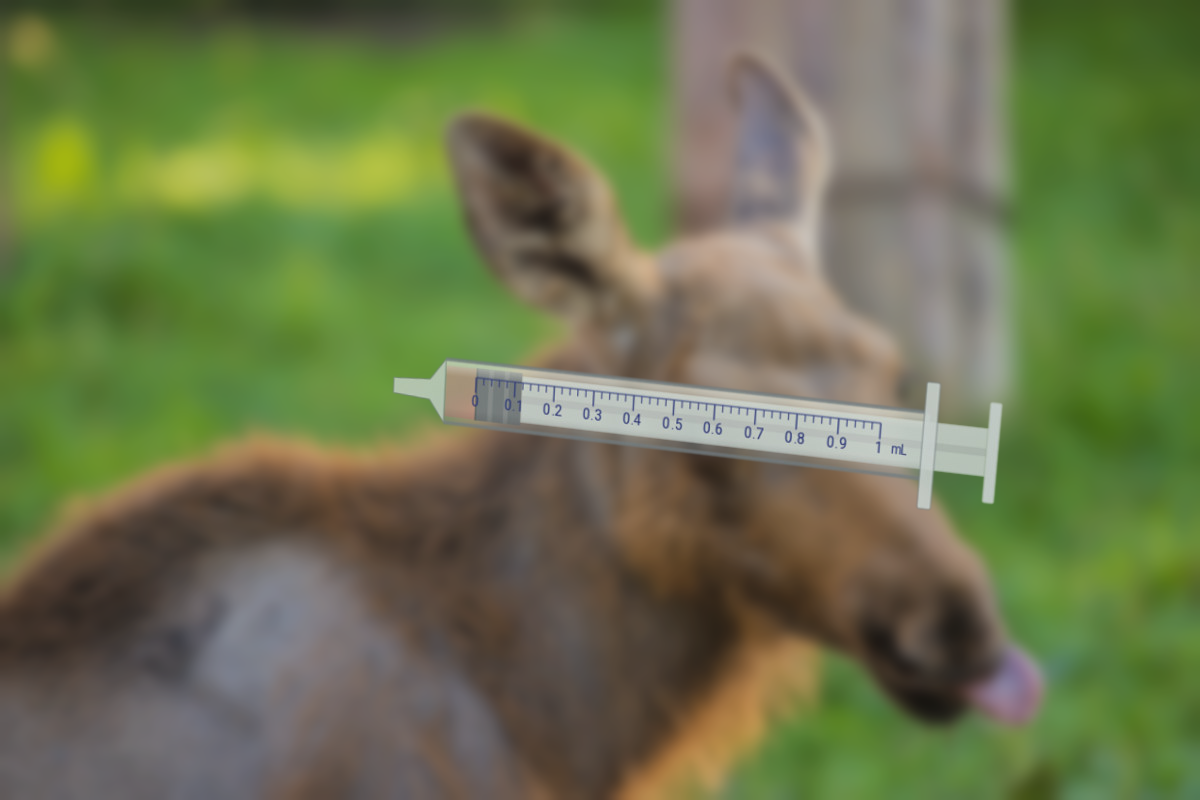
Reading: 0 mL
